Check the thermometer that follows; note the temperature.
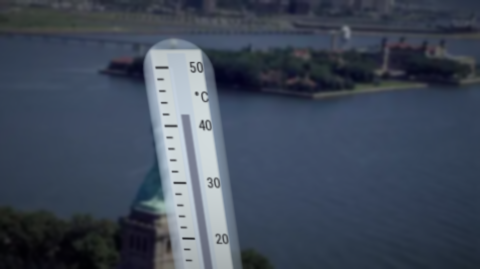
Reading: 42 °C
